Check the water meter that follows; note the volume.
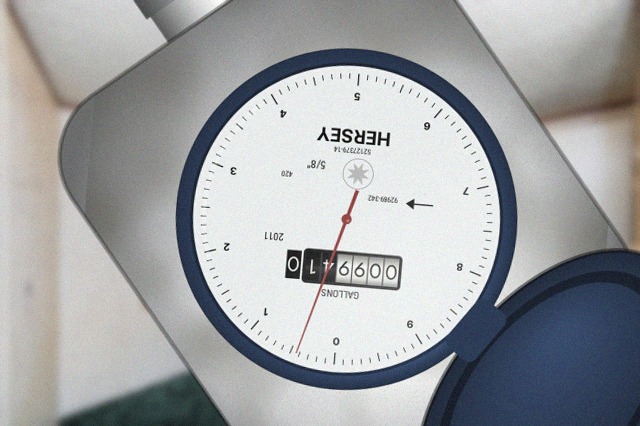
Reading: 99410.4 gal
